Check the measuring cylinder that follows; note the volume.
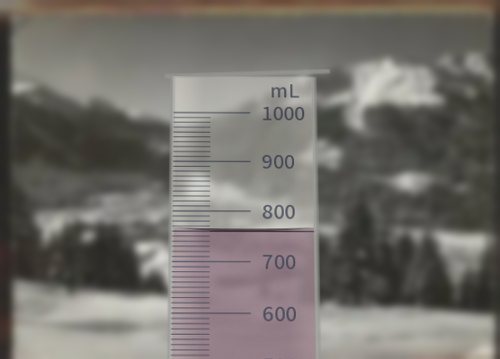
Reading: 760 mL
